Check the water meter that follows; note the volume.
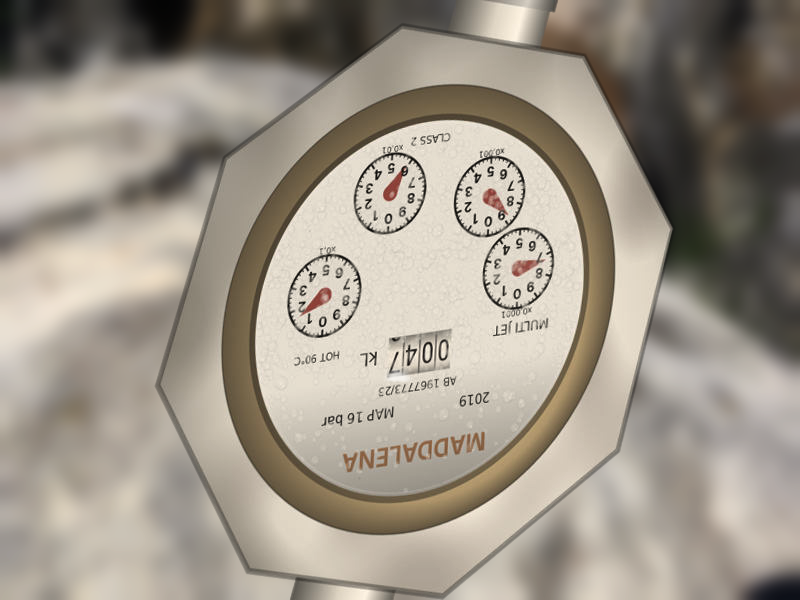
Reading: 47.1587 kL
